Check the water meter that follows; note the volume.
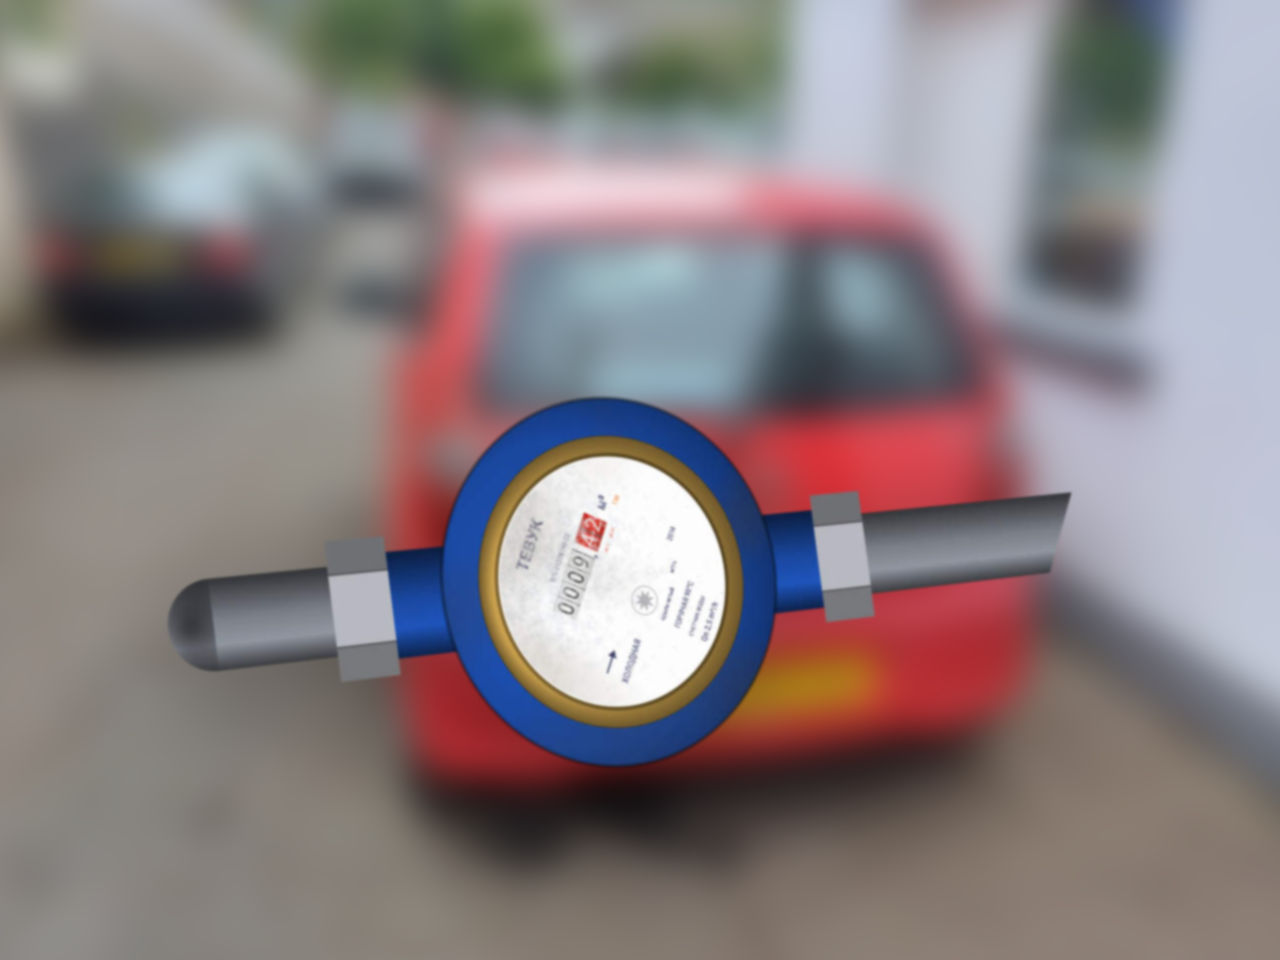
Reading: 9.42 m³
